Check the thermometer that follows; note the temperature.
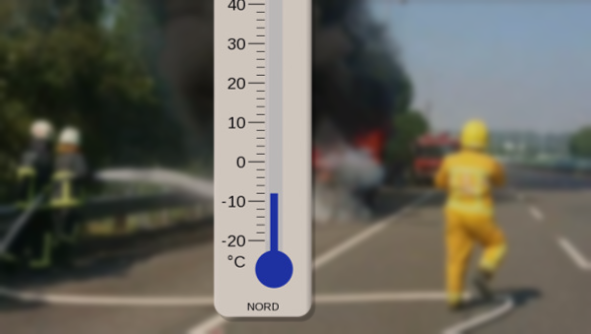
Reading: -8 °C
